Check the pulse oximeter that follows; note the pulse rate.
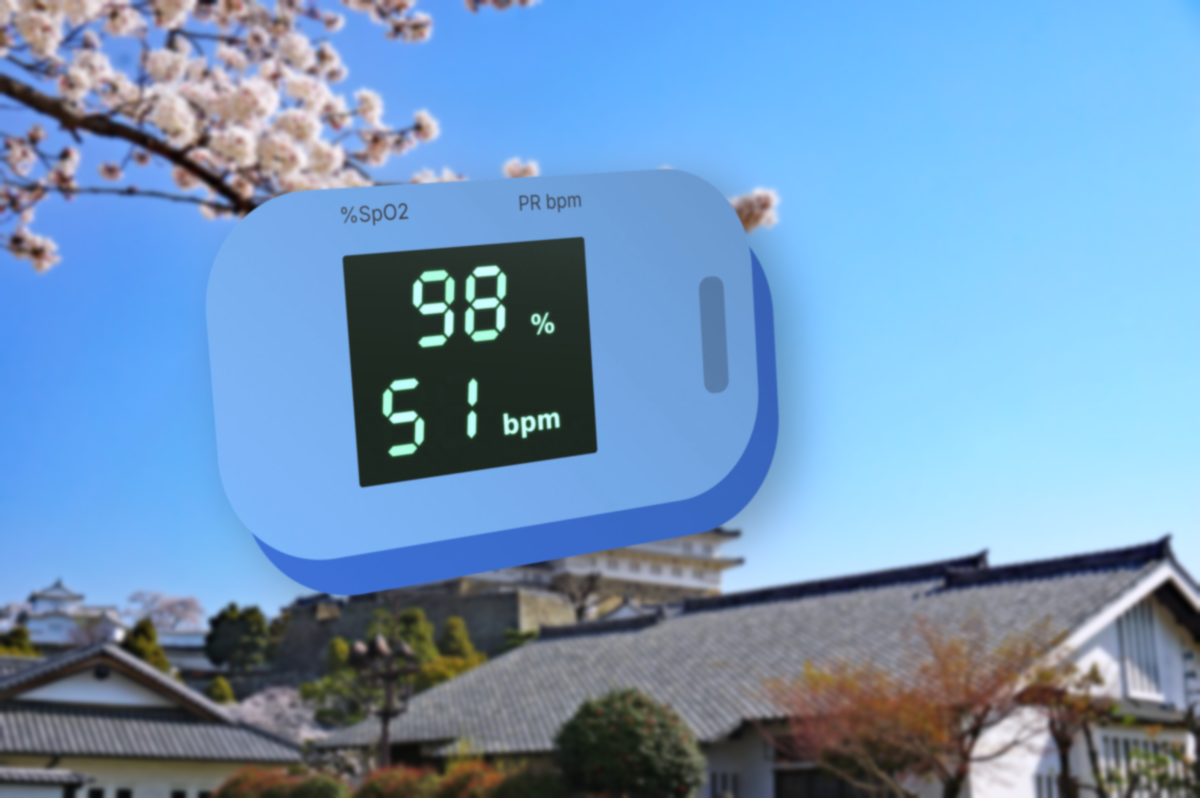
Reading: 51 bpm
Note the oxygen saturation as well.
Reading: 98 %
